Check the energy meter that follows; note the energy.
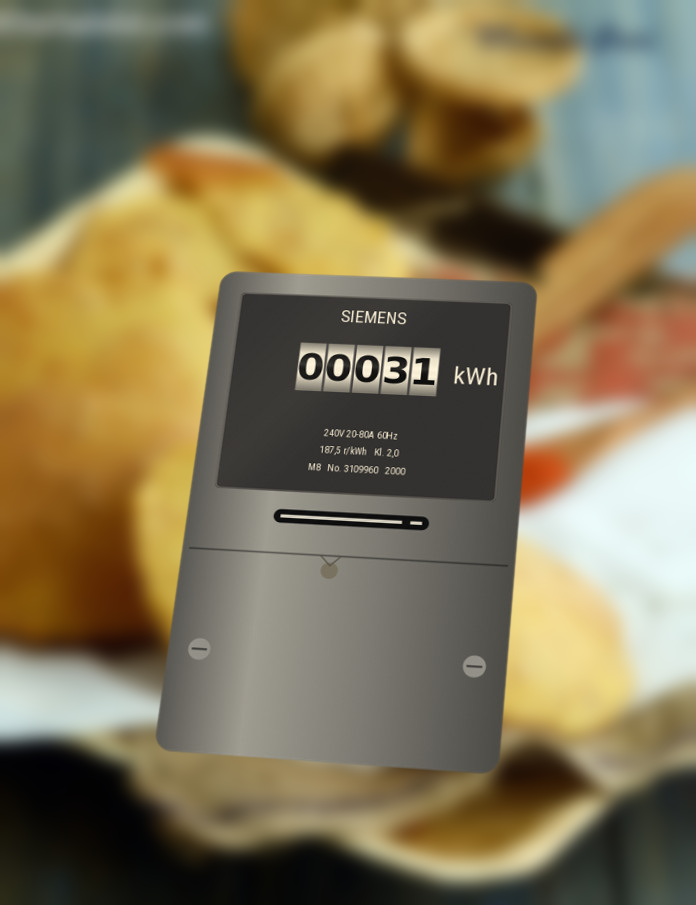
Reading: 31 kWh
